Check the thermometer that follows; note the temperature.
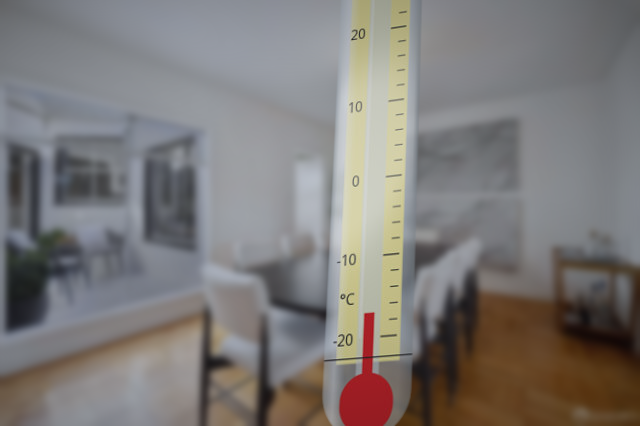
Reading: -17 °C
